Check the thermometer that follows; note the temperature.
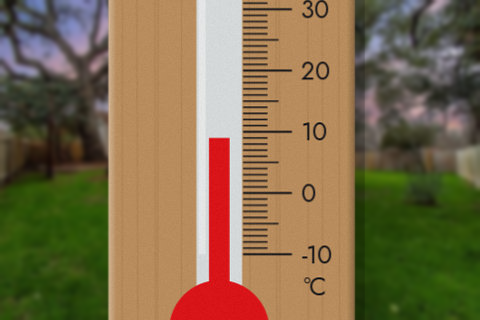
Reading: 9 °C
